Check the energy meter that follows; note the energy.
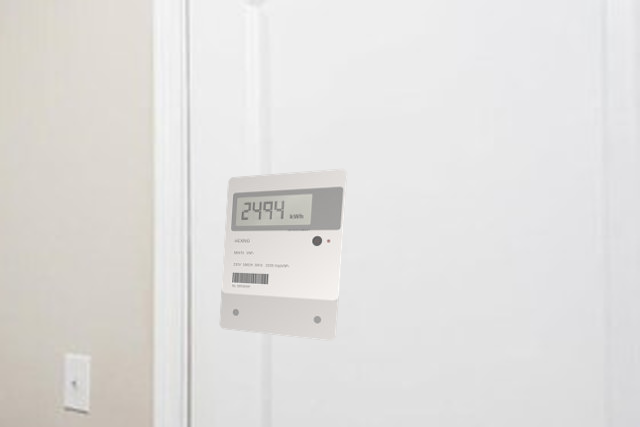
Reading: 2494 kWh
